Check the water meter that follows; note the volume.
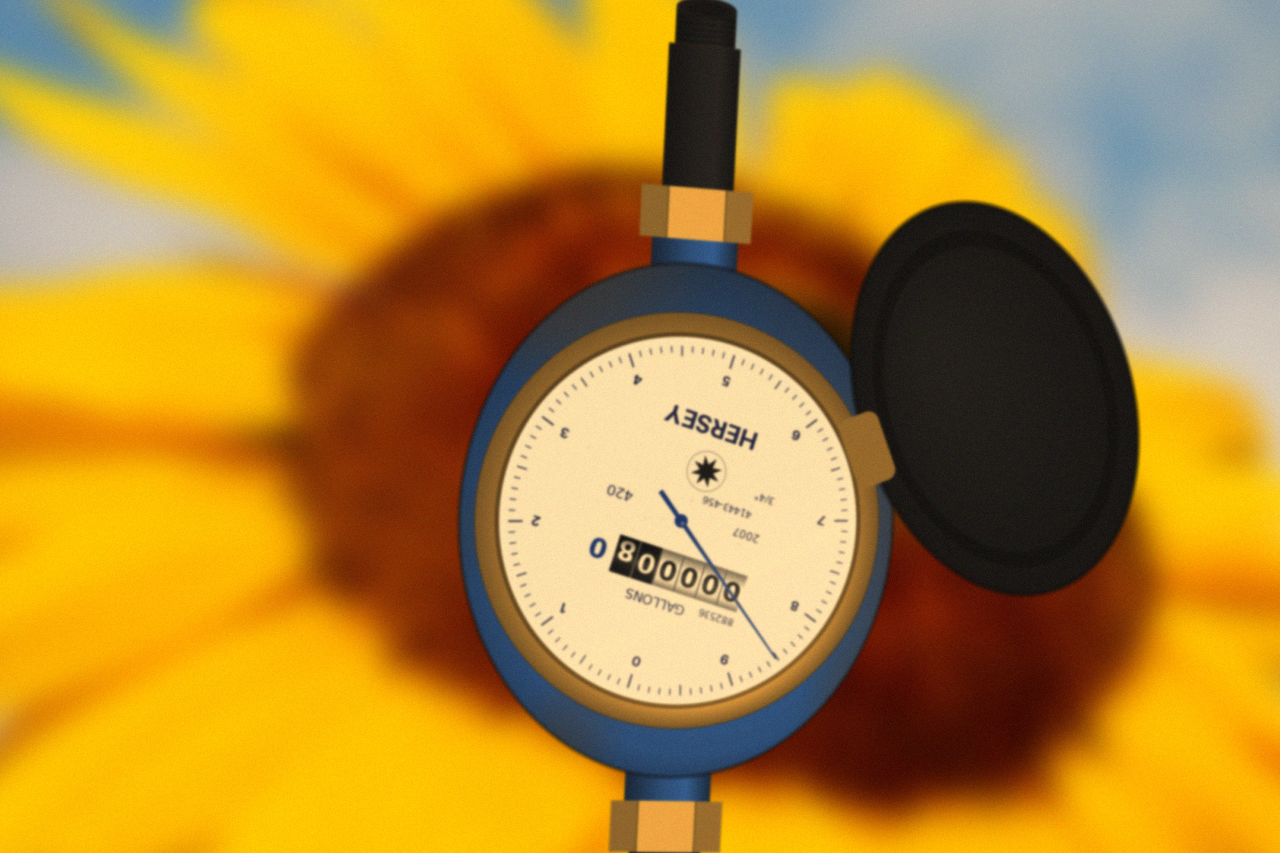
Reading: 78.5 gal
